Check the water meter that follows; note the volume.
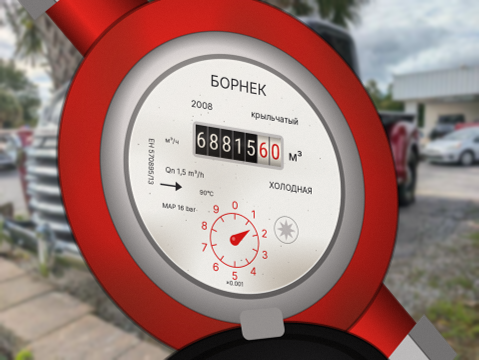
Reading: 68815.601 m³
